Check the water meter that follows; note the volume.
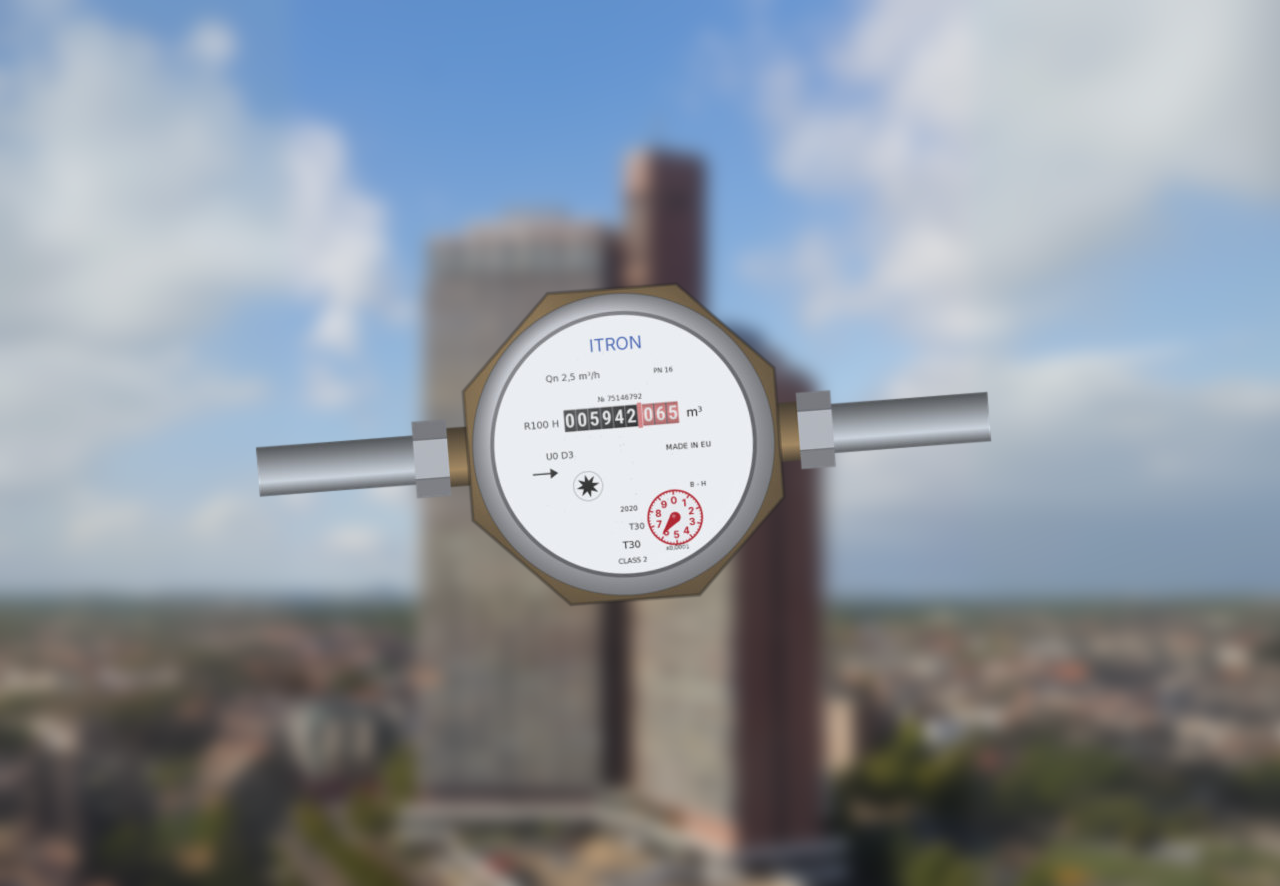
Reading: 5942.0656 m³
